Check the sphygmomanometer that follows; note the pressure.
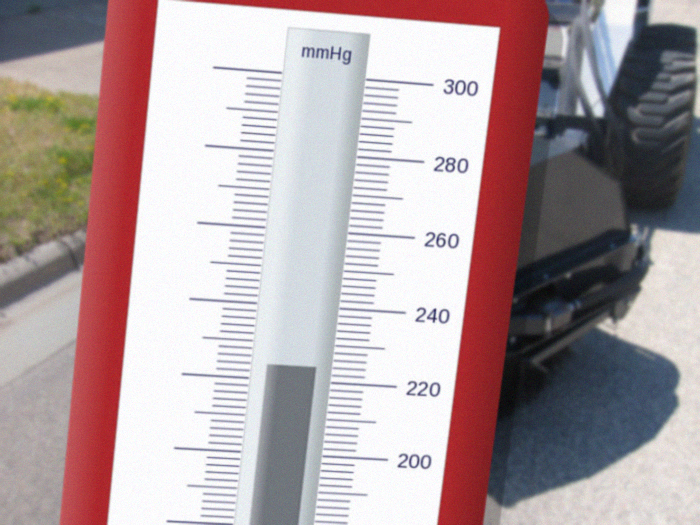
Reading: 224 mmHg
